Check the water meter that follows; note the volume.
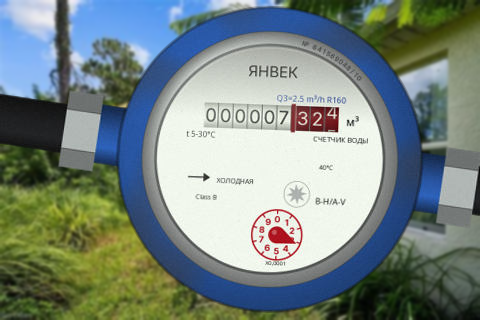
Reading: 7.3243 m³
